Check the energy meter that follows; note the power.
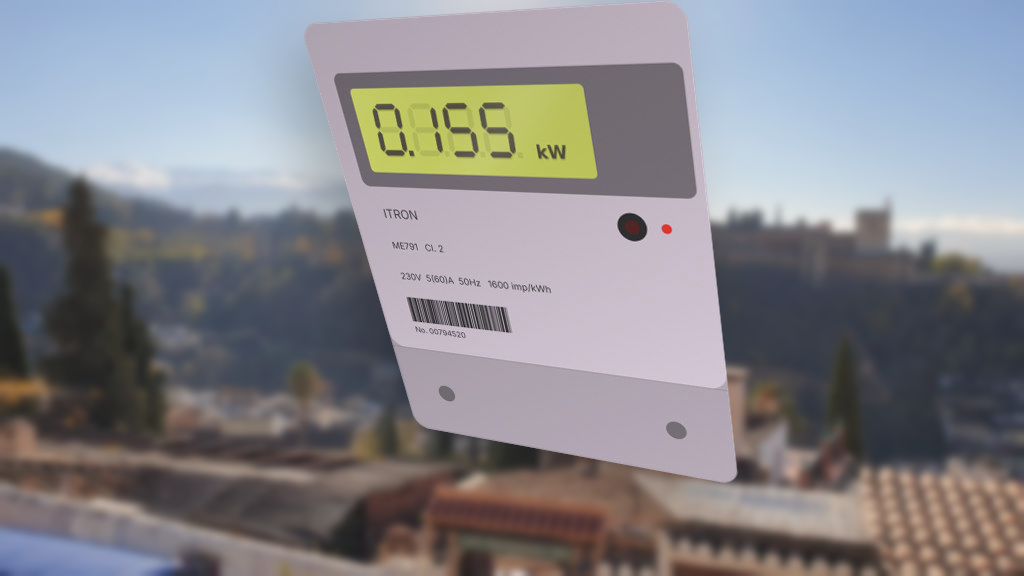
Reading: 0.155 kW
